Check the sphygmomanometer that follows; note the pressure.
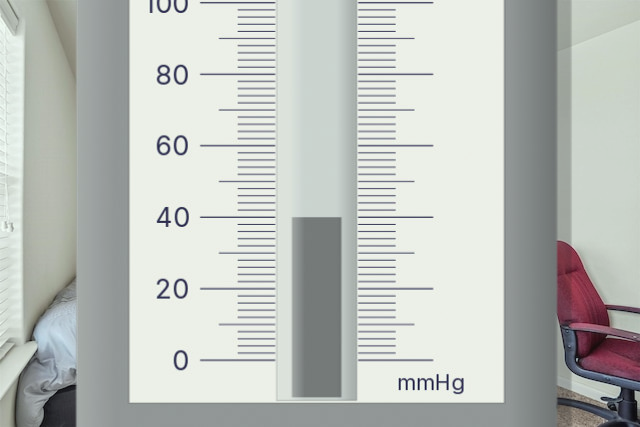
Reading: 40 mmHg
